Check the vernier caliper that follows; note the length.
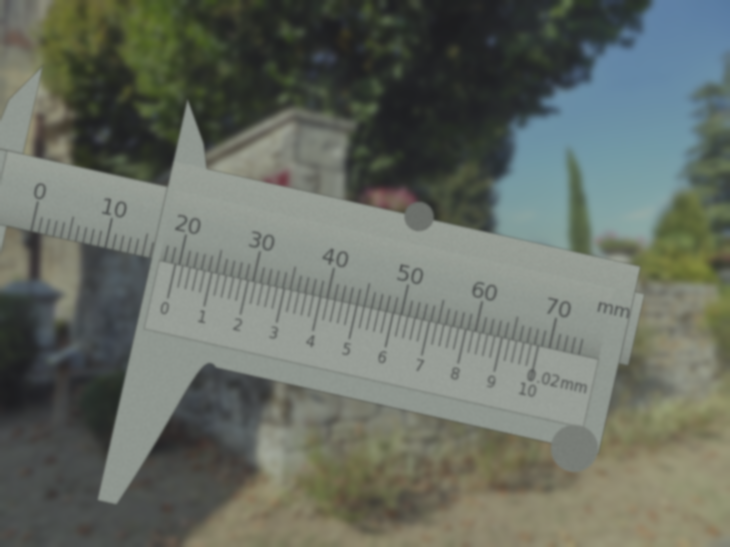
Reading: 19.5 mm
